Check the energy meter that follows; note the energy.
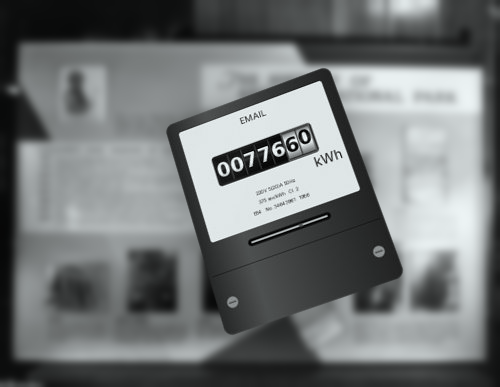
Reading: 776.60 kWh
